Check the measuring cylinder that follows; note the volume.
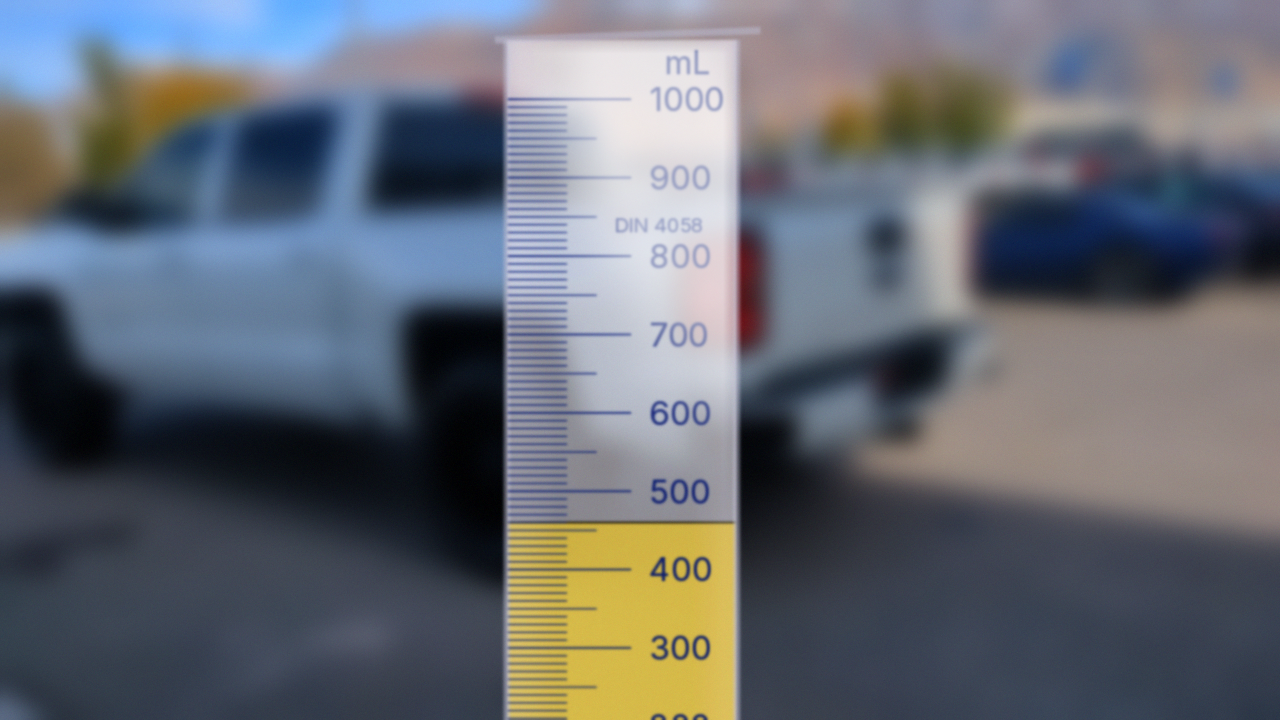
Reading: 460 mL
